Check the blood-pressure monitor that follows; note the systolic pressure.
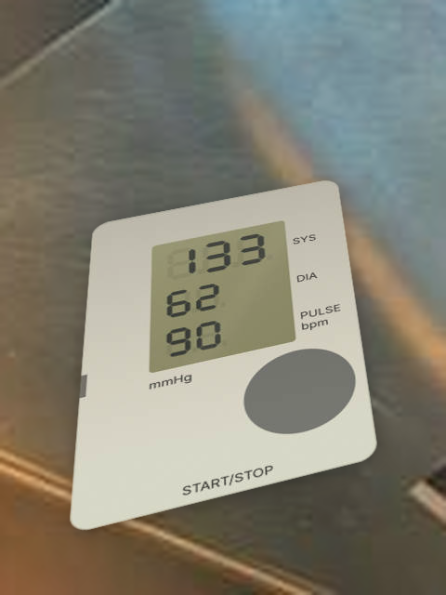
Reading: 133 mmHg
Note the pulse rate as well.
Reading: 90 bpm
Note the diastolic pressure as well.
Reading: 62 mmHg
